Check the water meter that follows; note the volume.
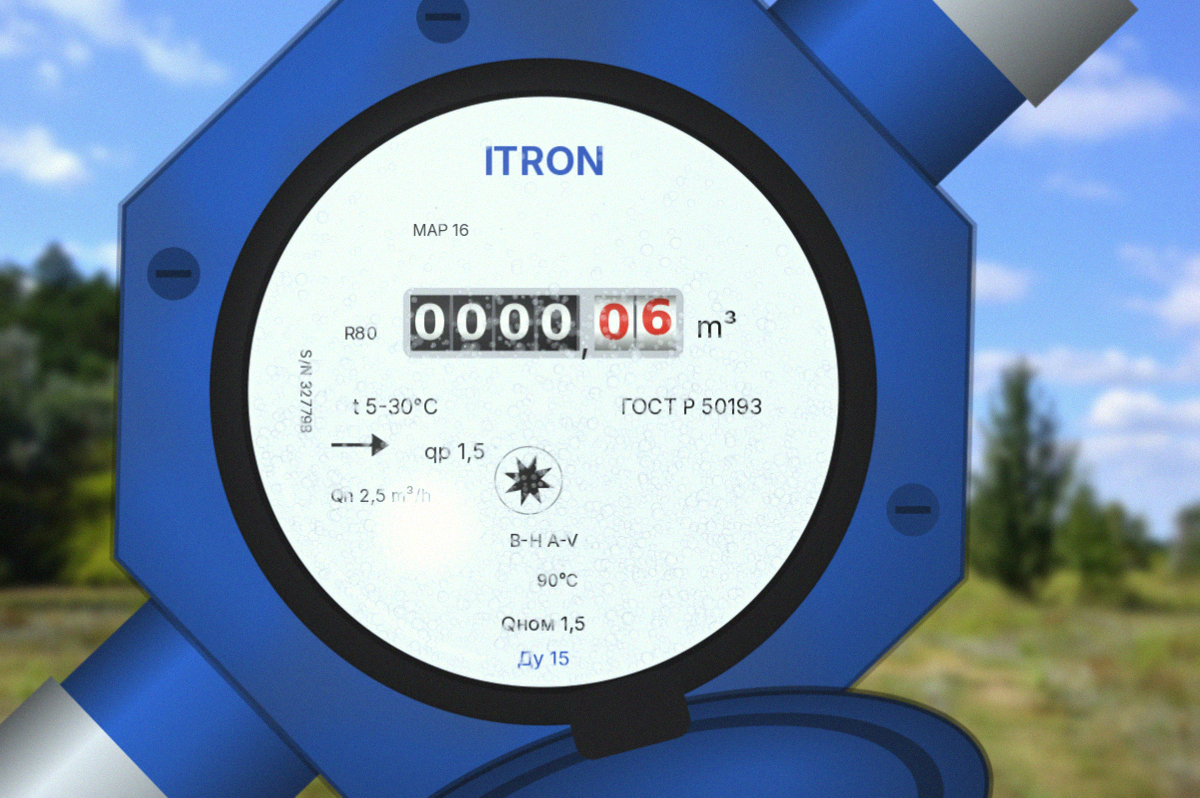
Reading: 0.06 m³
